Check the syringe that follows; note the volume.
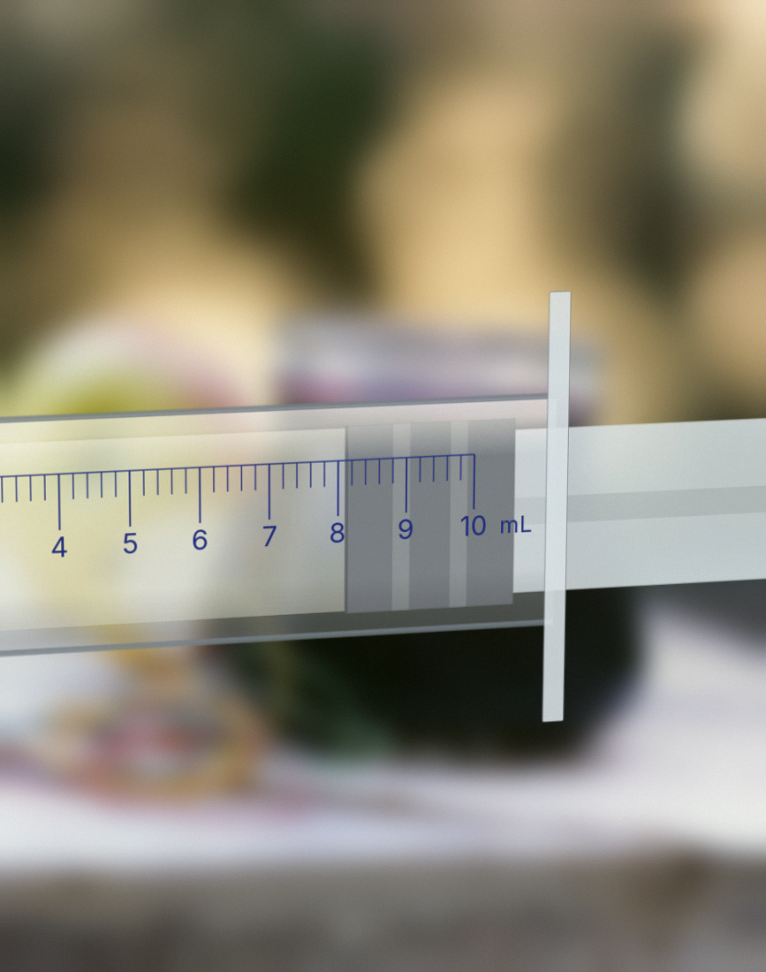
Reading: 8.1 mL
